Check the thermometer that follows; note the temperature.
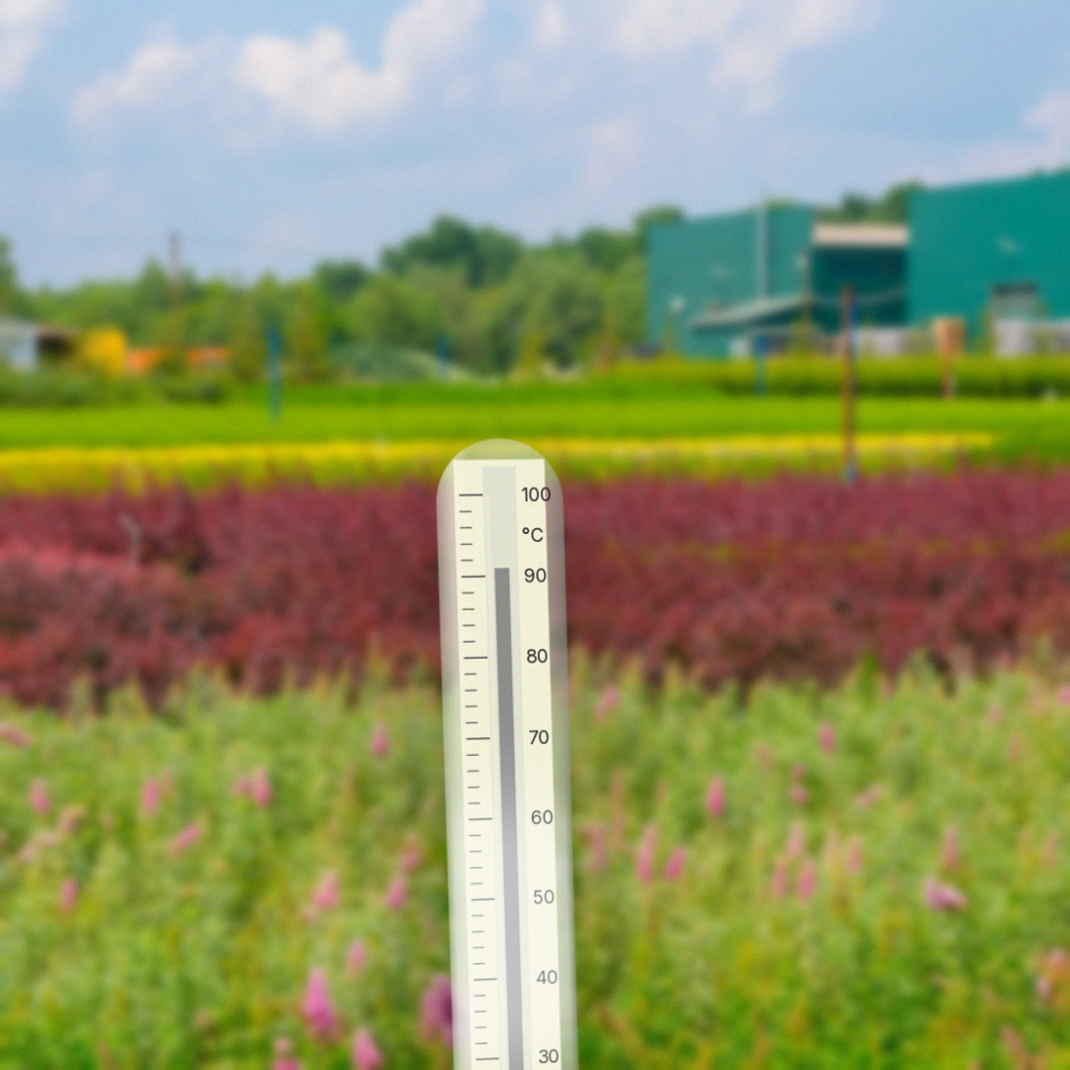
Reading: 91 °C
